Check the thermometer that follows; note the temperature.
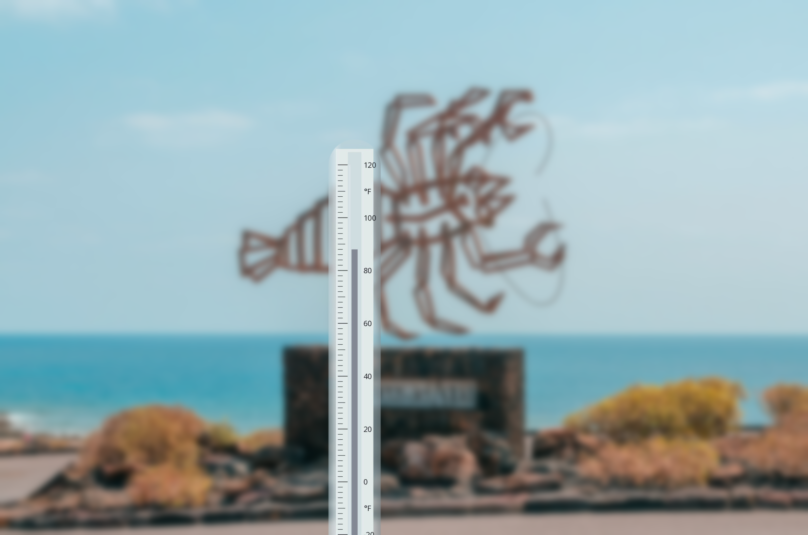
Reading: 88 °F
